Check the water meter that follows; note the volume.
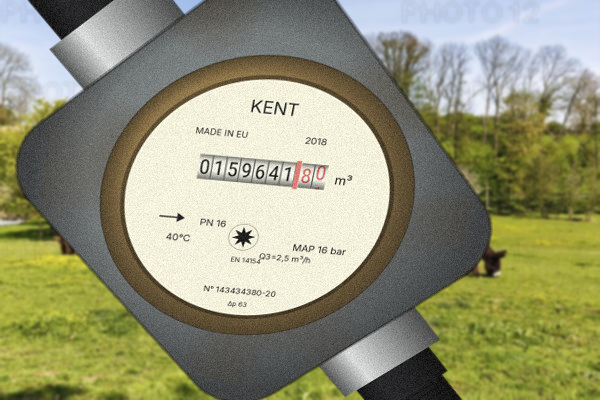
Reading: 159641.80 m³
